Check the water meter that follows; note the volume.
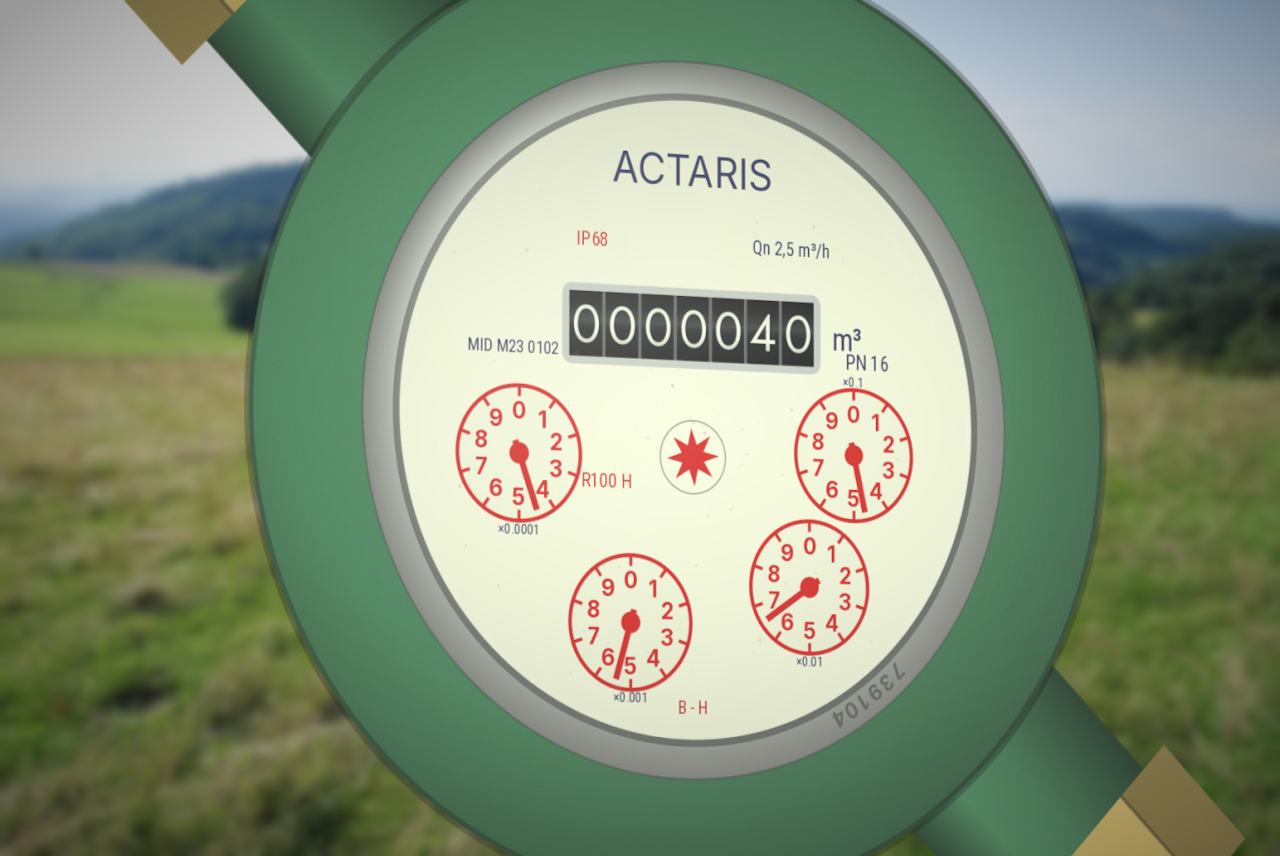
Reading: 40.4654 m³
